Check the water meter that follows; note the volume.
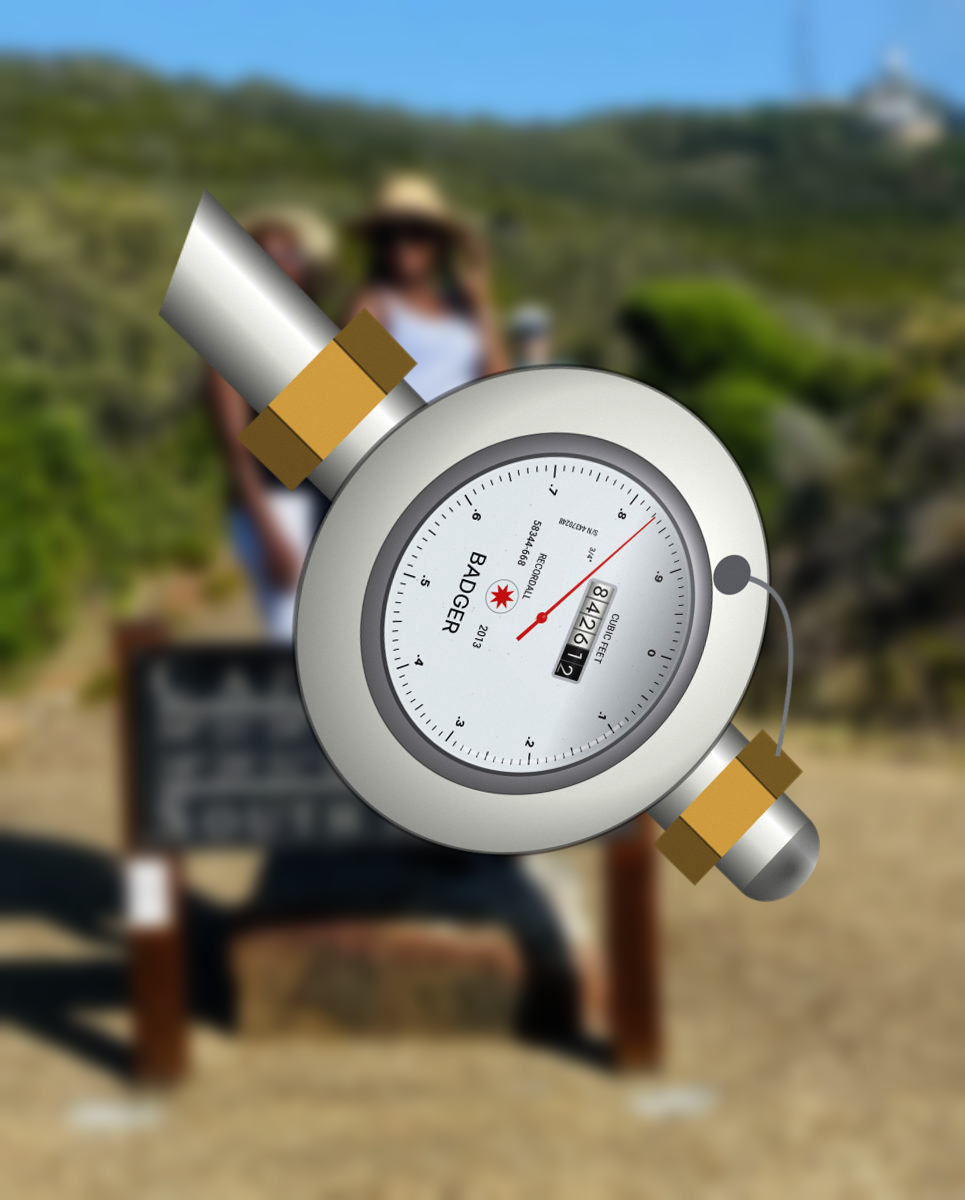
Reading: 842611.83 ft³
